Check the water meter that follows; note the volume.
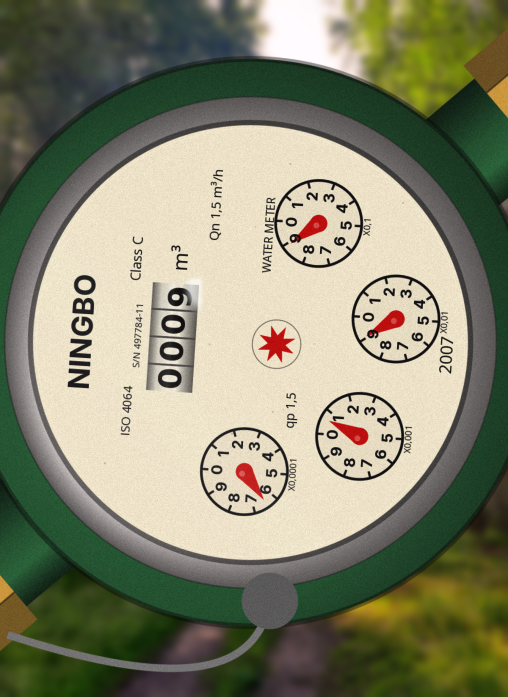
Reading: 8.8906 m³
